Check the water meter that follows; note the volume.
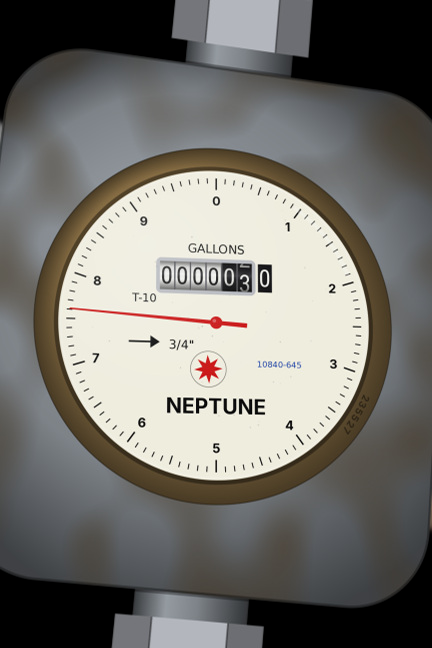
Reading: 27.6 gal
